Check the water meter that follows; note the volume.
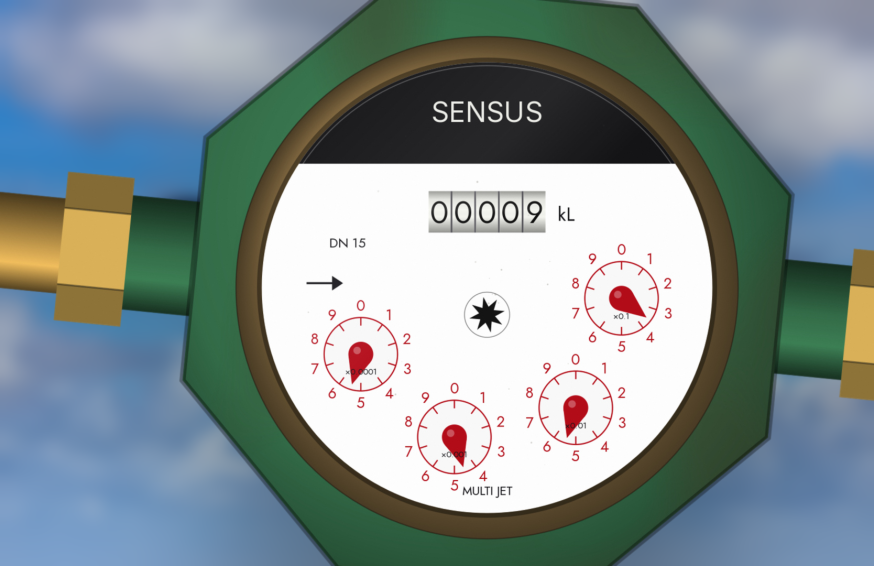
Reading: 9.3545 kL
